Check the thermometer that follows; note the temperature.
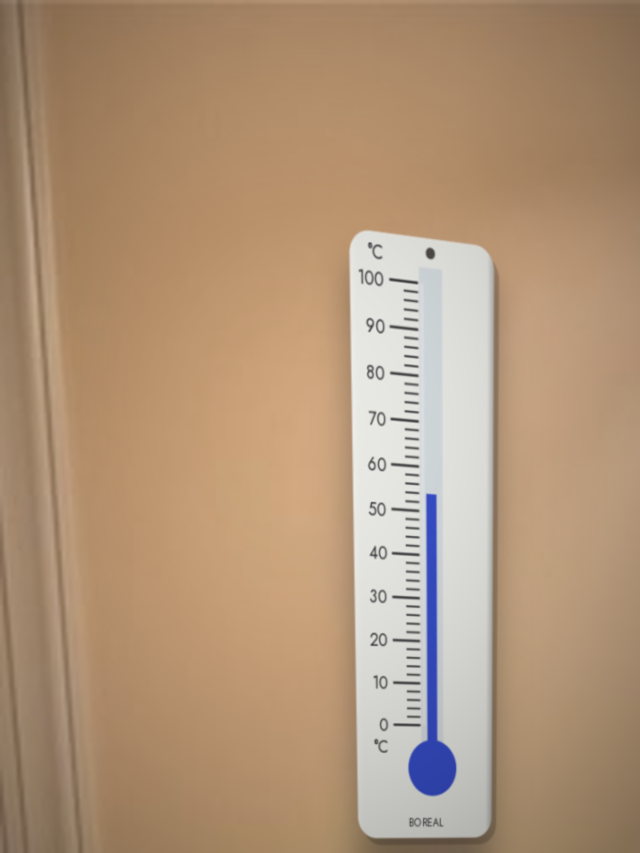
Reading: 54 °C
